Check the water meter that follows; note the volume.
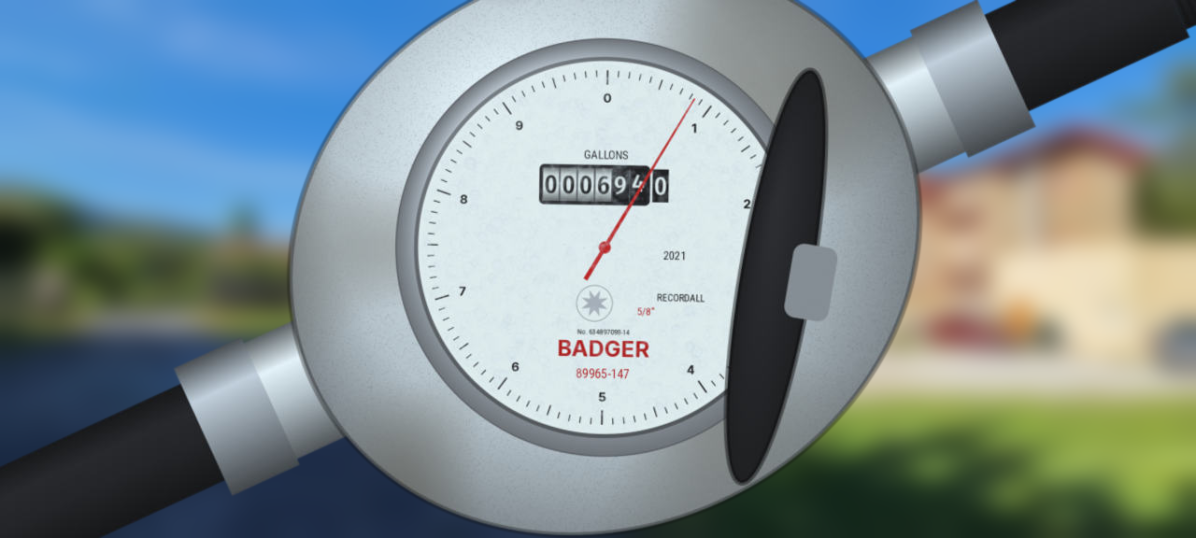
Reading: 6940.8 gal
